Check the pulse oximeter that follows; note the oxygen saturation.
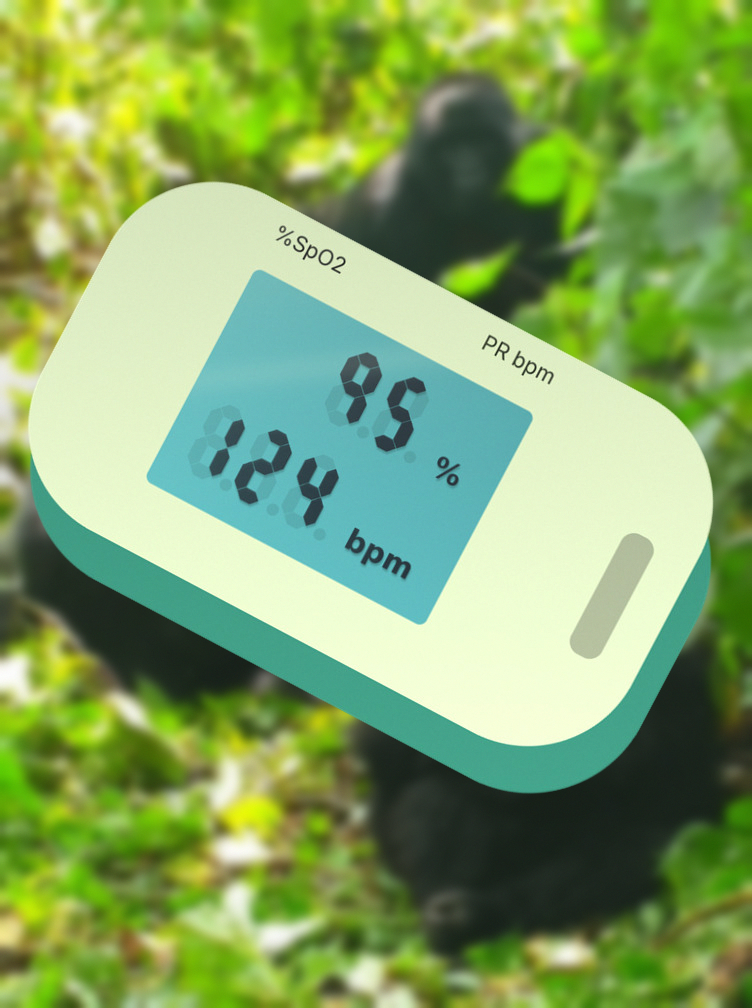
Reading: 95 %
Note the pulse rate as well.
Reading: 124 bpm
